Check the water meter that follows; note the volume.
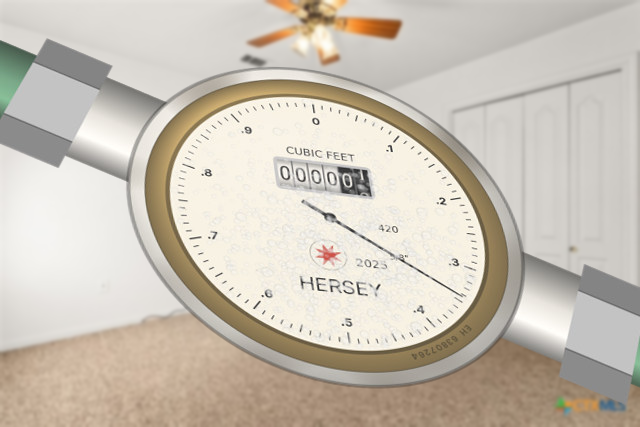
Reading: 1.34 ft³
